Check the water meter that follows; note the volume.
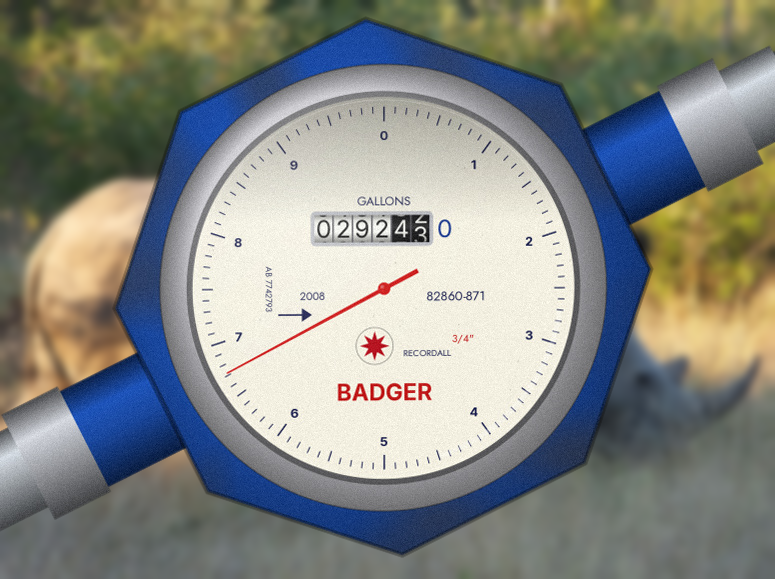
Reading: 292426.7 gal
